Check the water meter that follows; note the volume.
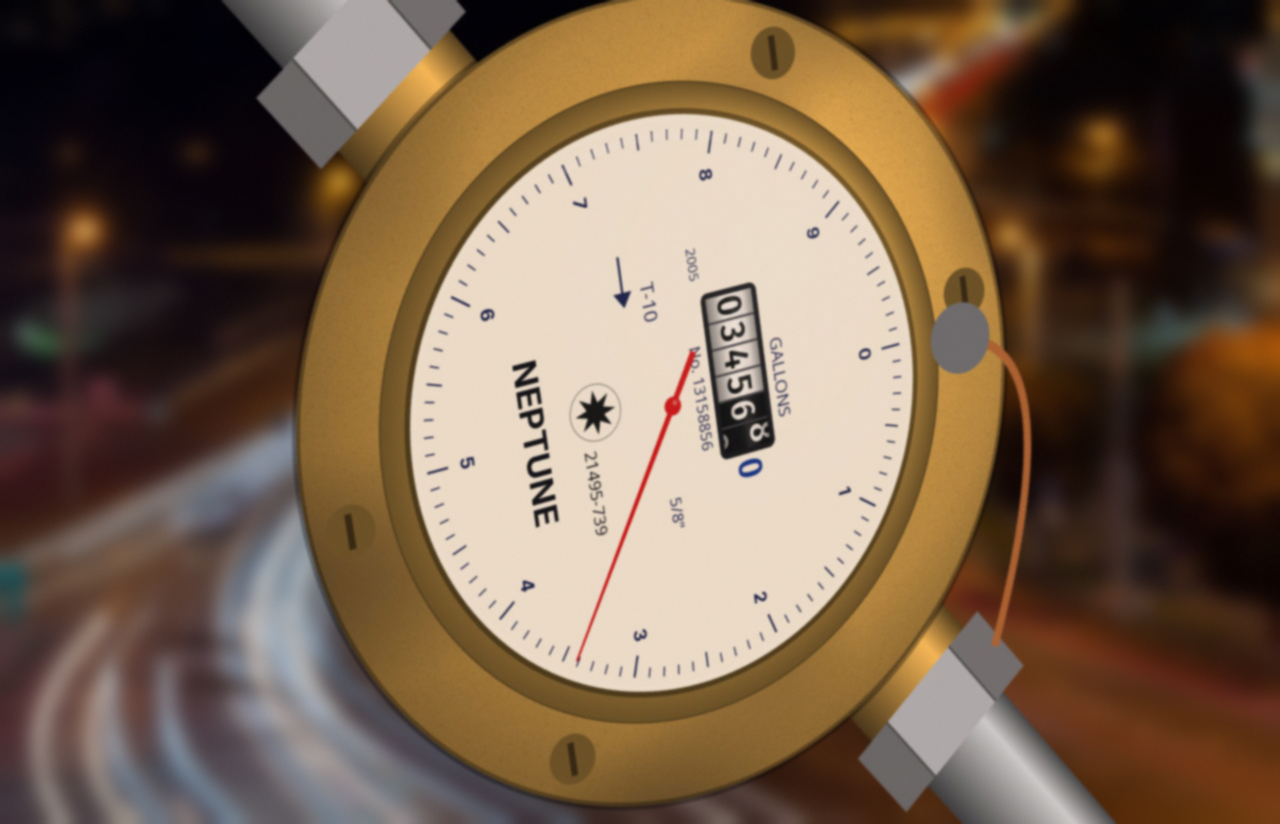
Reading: 345683.4 gal
